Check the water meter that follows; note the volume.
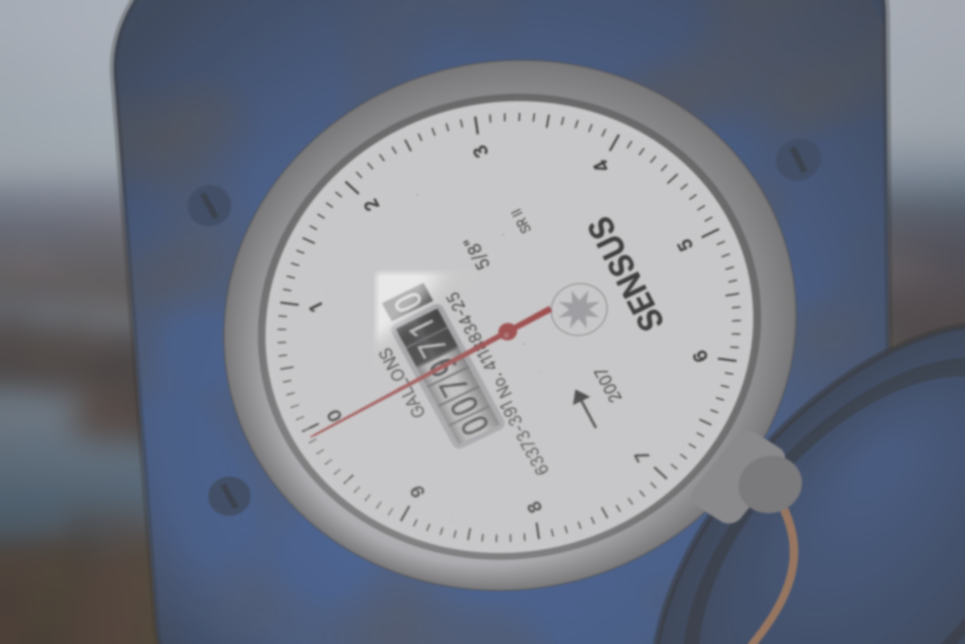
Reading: 79709.9 gal
